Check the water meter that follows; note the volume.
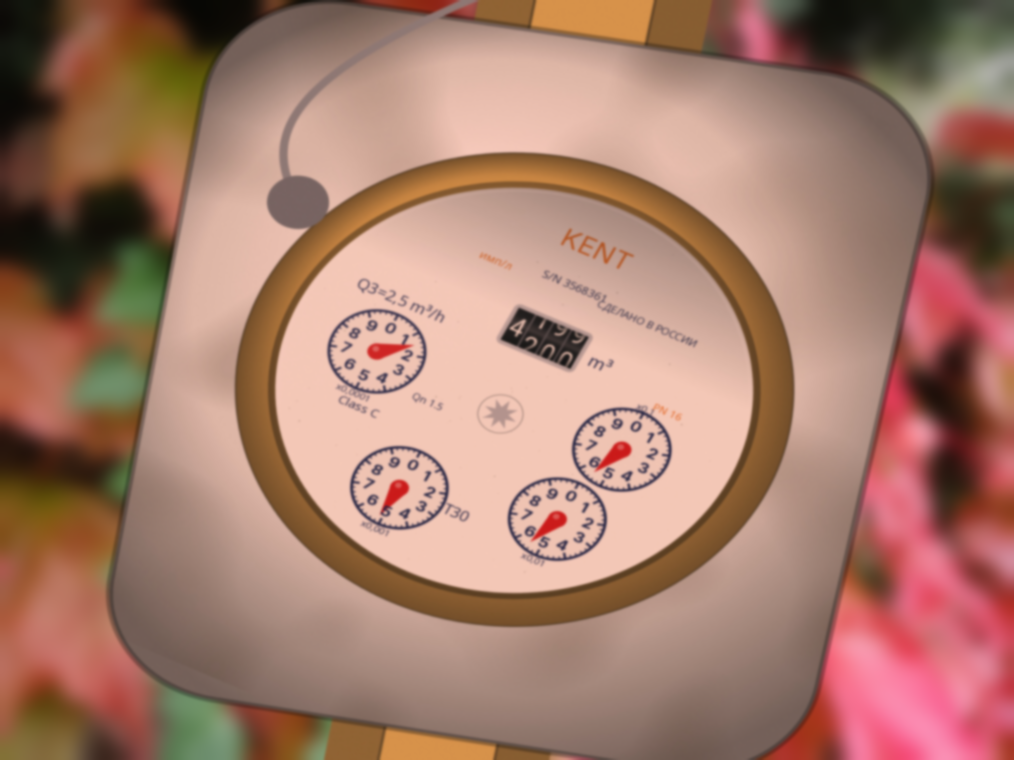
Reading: 4199.5551 m³
